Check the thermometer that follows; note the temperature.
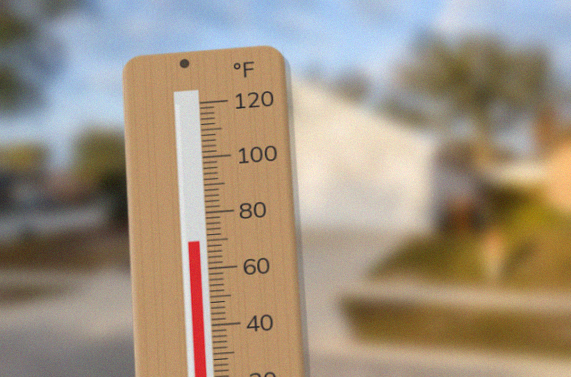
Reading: 70 °F
